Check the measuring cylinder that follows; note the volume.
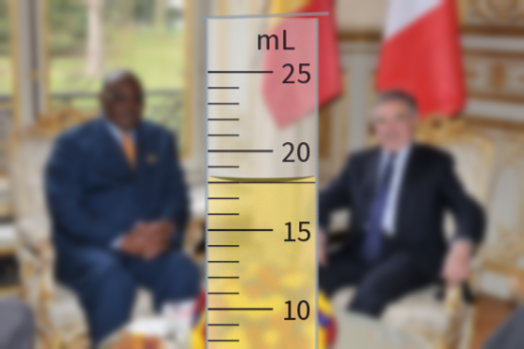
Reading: 18 mL
